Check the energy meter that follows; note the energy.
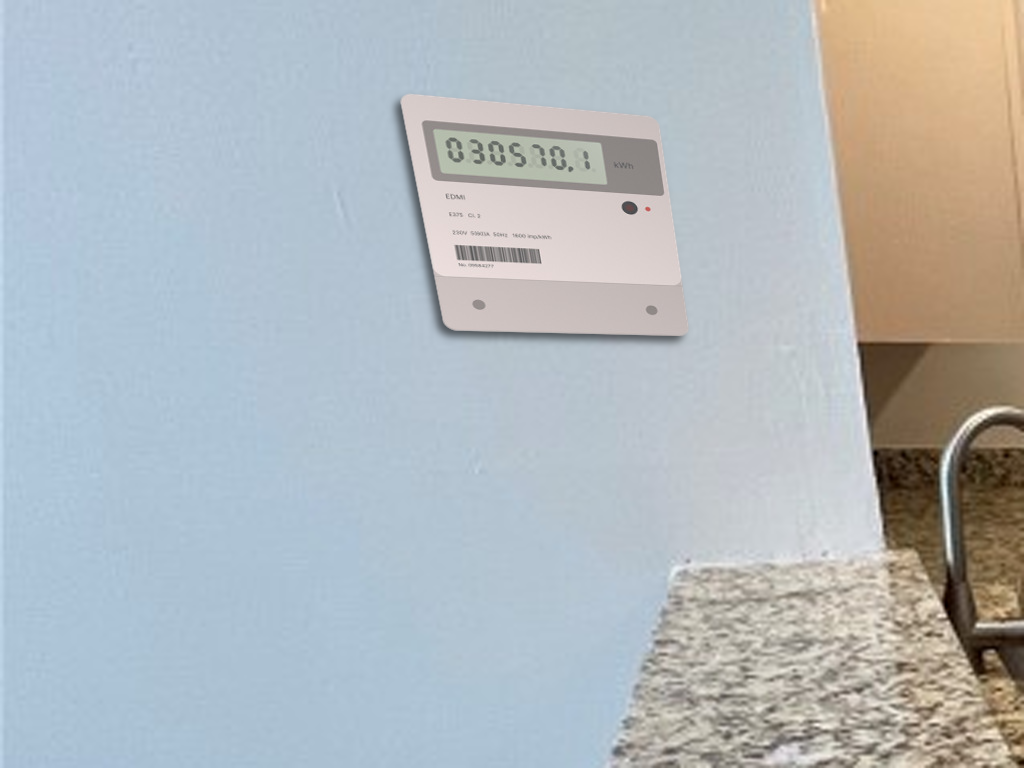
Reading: 30570.1 kWh
